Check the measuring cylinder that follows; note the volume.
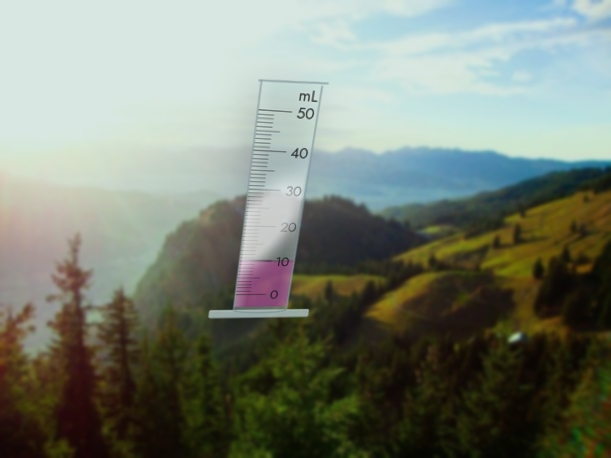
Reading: 10 mL
